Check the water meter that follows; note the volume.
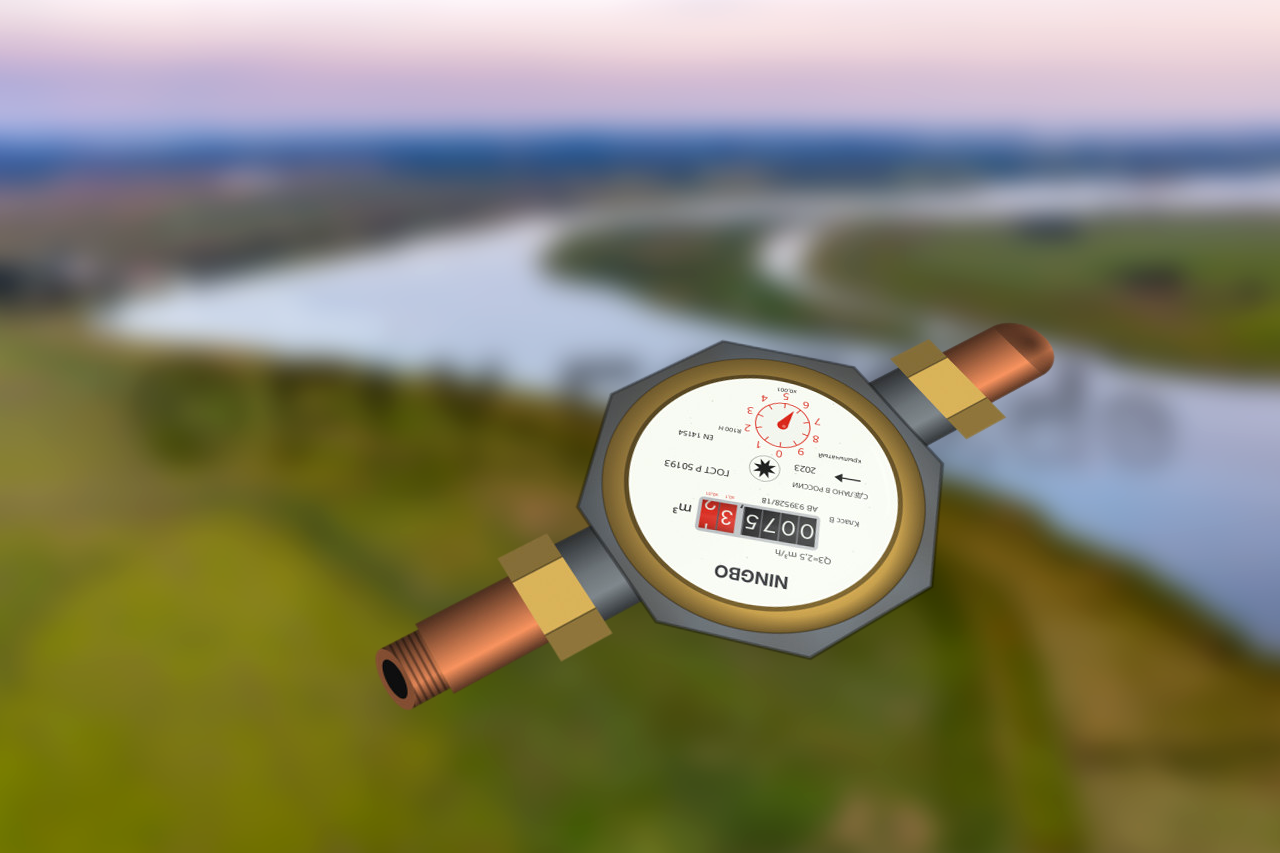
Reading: 75.315 m³
